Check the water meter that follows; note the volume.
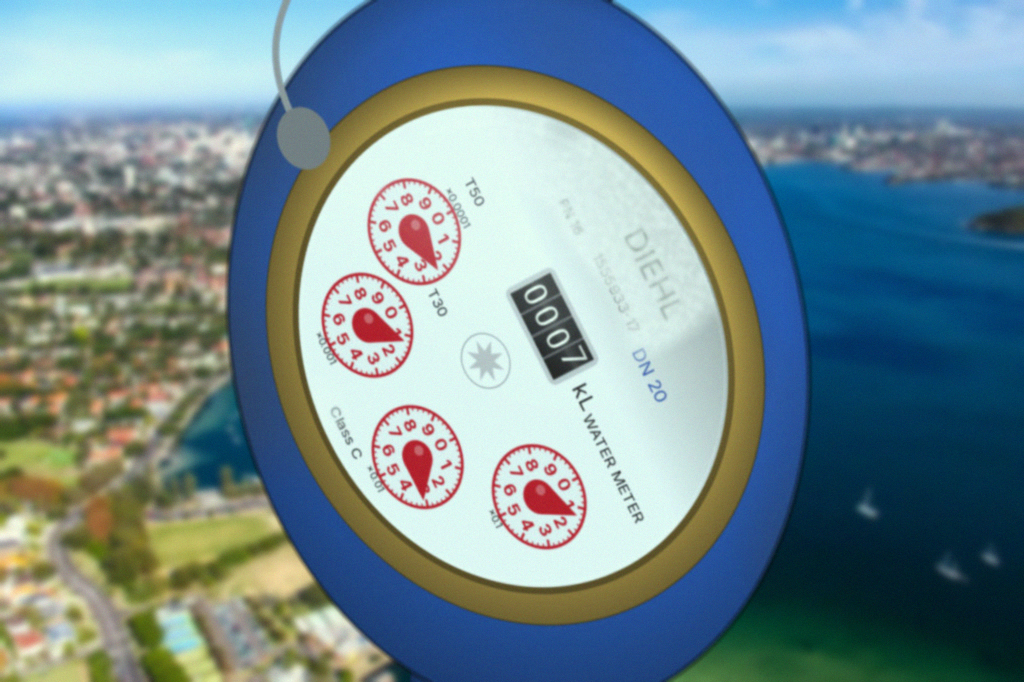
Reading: 7.1312 kL
